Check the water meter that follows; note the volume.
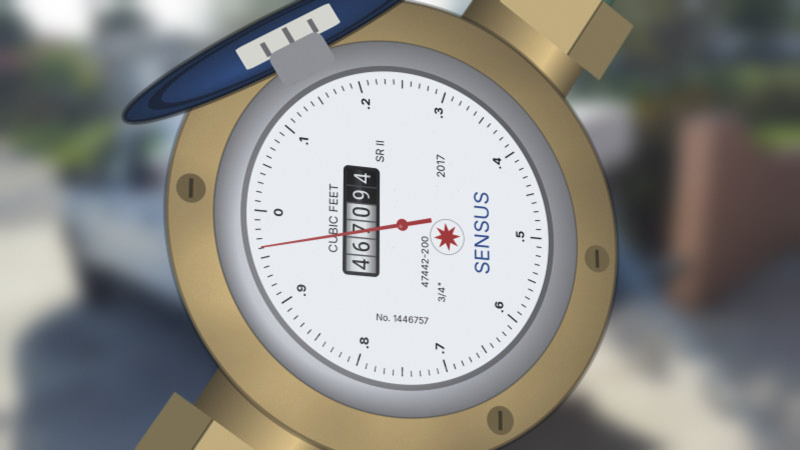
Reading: 467093.96 ft³
